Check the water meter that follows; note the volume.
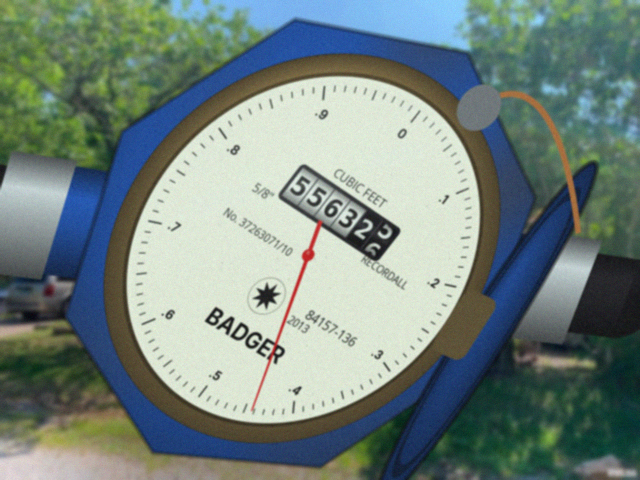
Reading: 556325.44 ft³
